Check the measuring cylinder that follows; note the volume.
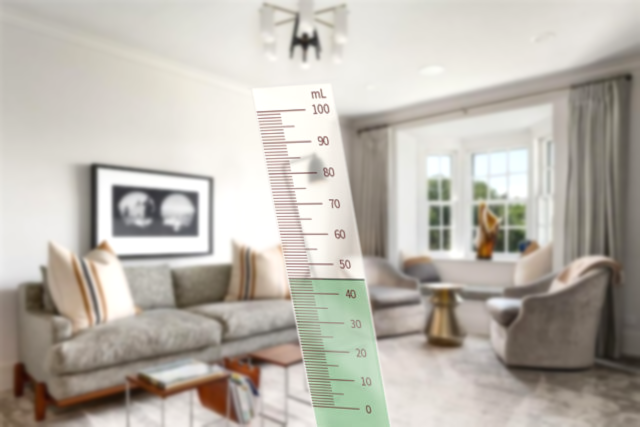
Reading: 45 mL
